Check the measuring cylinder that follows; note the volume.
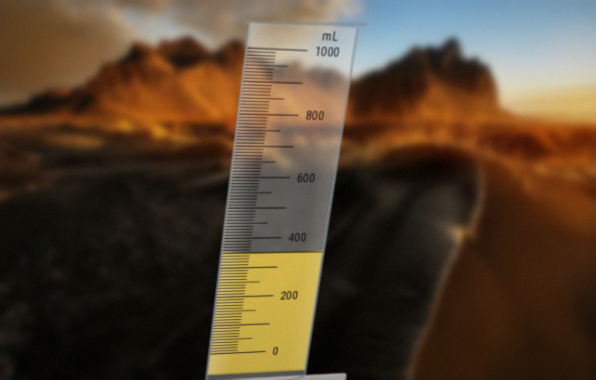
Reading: 350 mL
